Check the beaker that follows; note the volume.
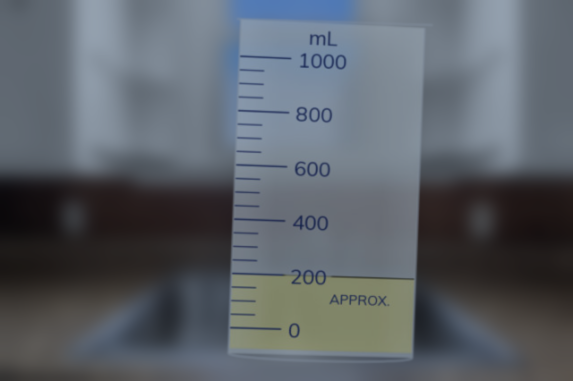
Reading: 200 mL
